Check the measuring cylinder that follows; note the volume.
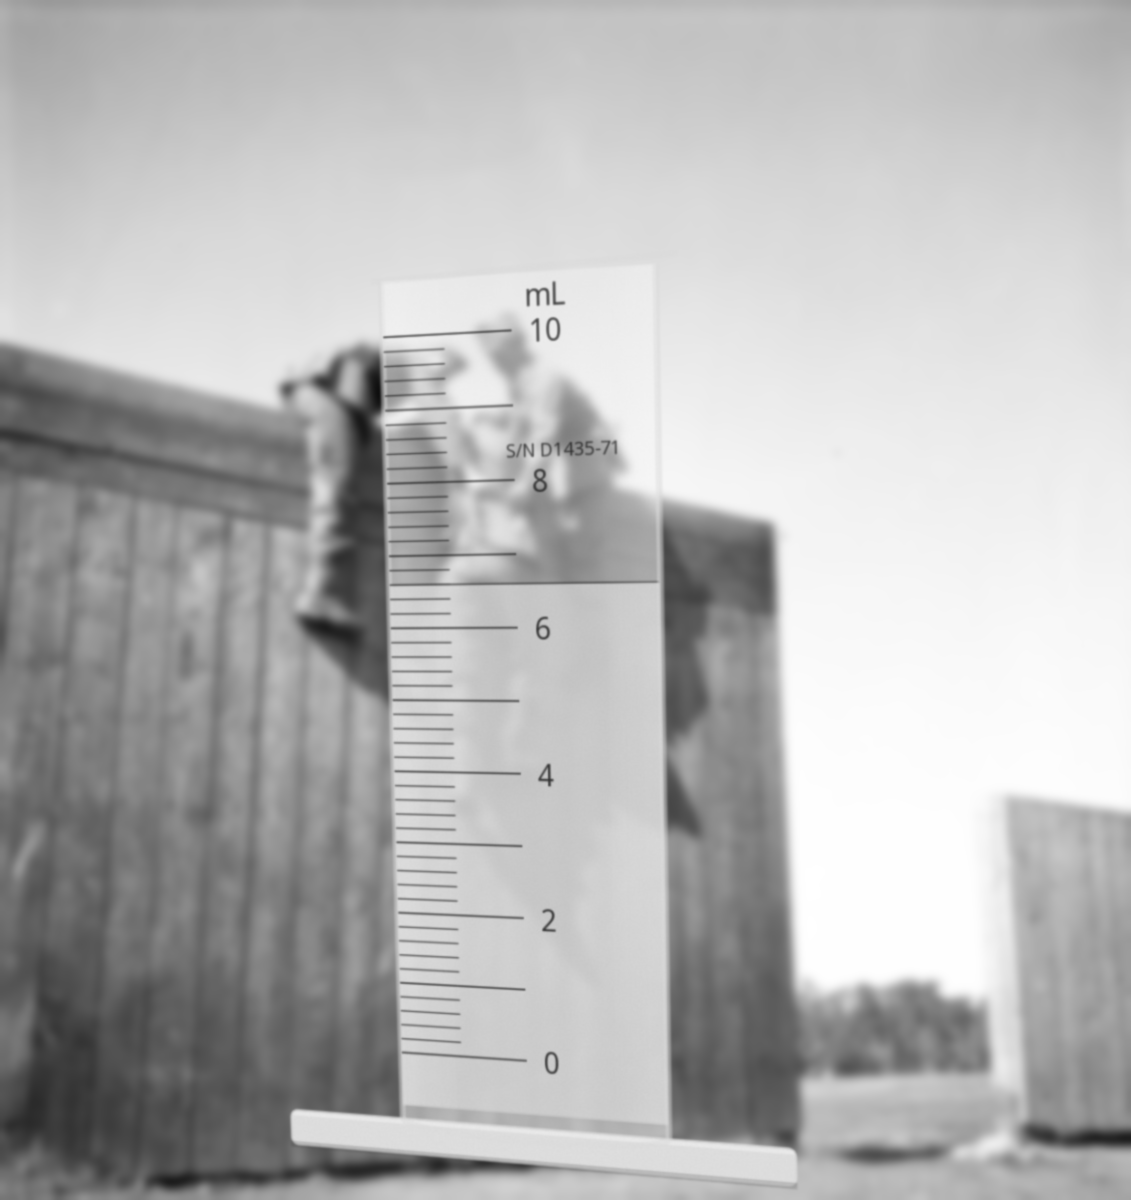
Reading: 6.6 mL
